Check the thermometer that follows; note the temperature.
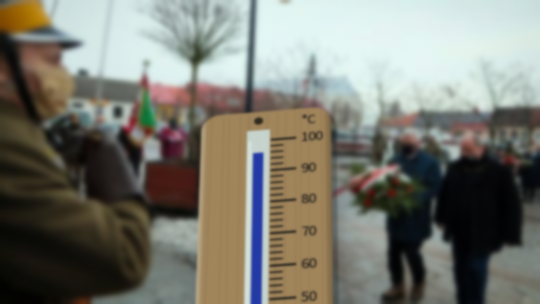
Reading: 96 °C
